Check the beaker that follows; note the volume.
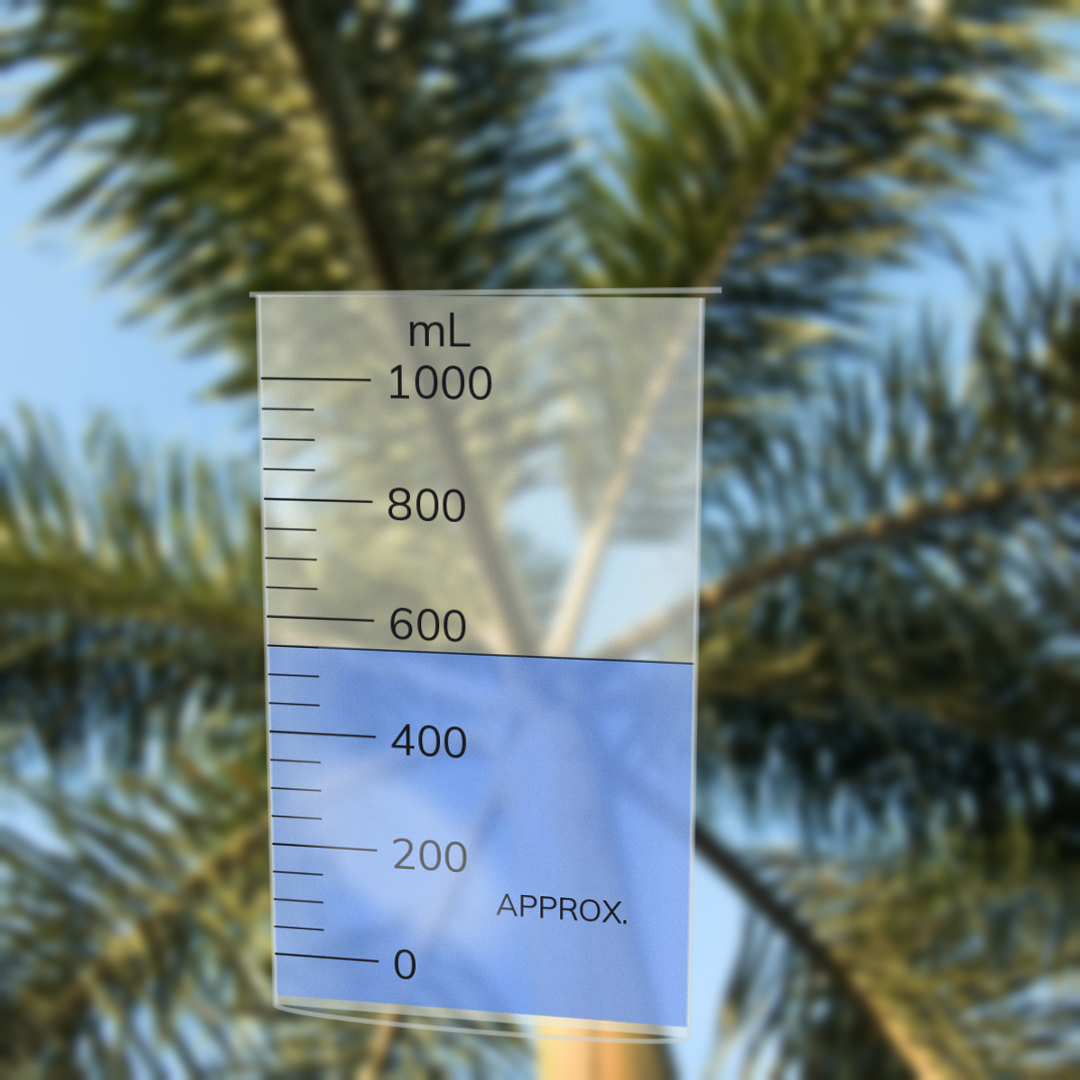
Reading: 550 mL
